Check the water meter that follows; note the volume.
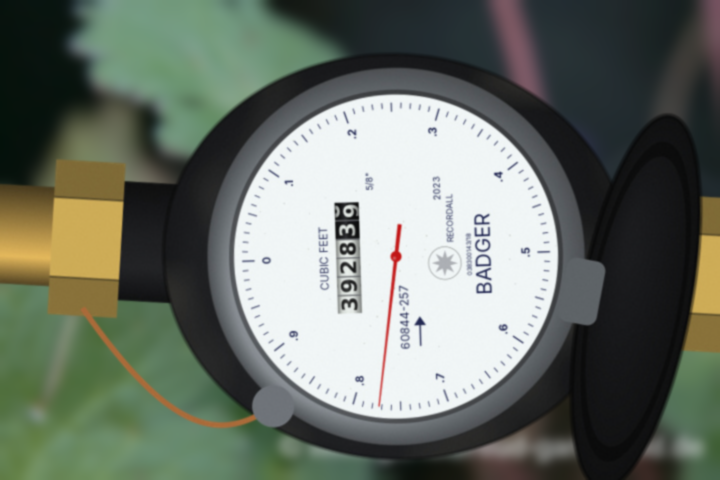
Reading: 392838.77 ft³
